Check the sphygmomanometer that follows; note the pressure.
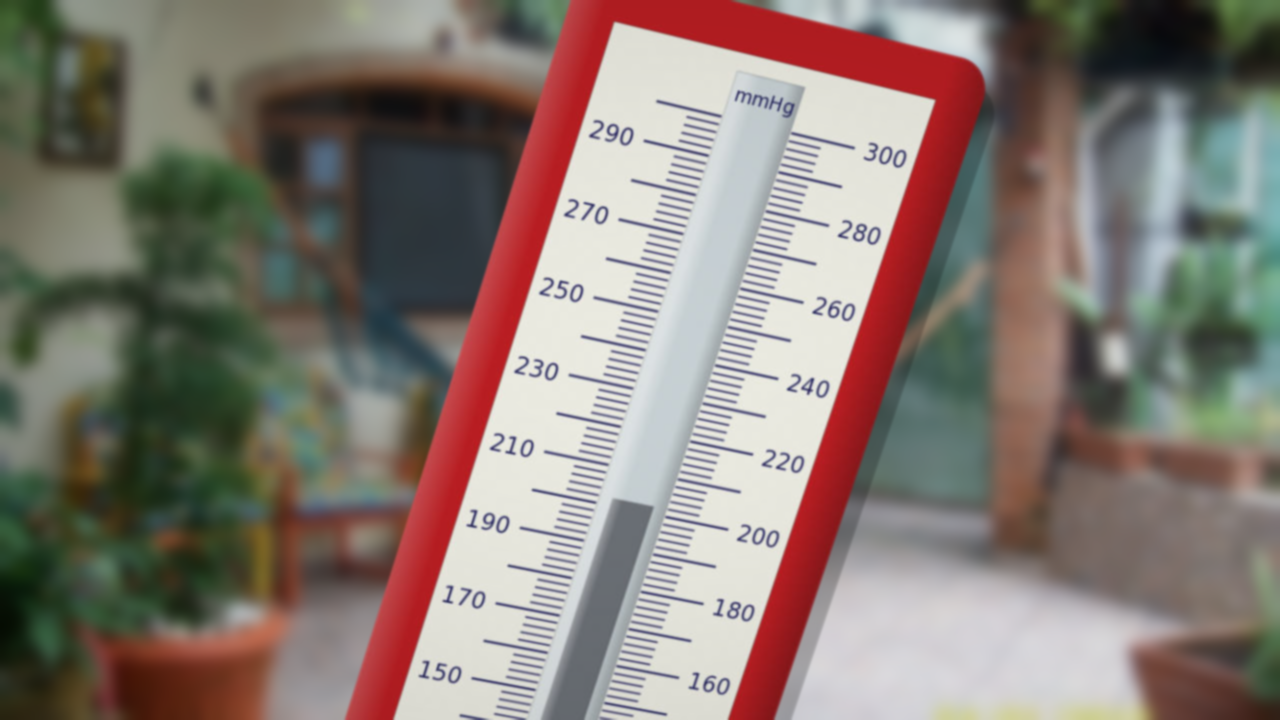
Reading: 202 mmHg
